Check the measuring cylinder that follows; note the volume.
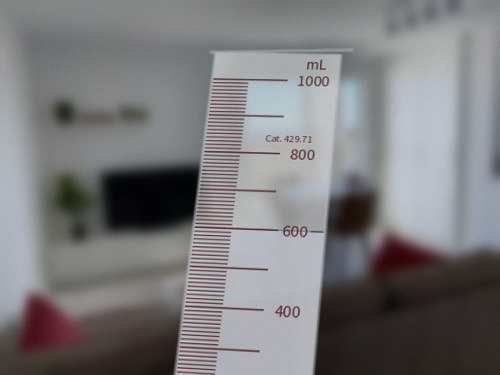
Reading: 600 mL
